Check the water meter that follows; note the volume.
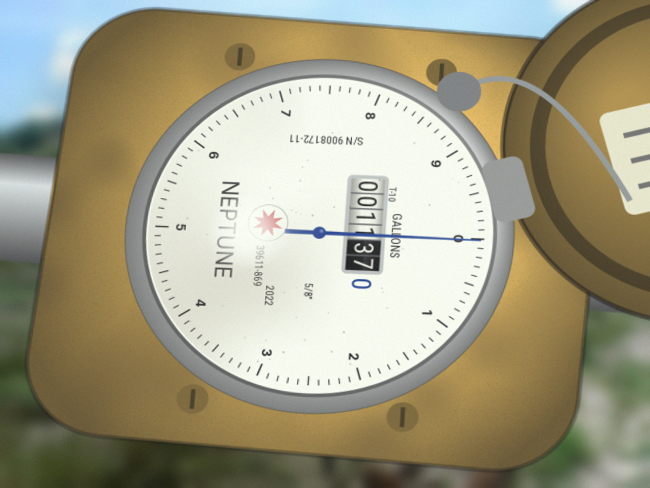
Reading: 11370.0 gal
